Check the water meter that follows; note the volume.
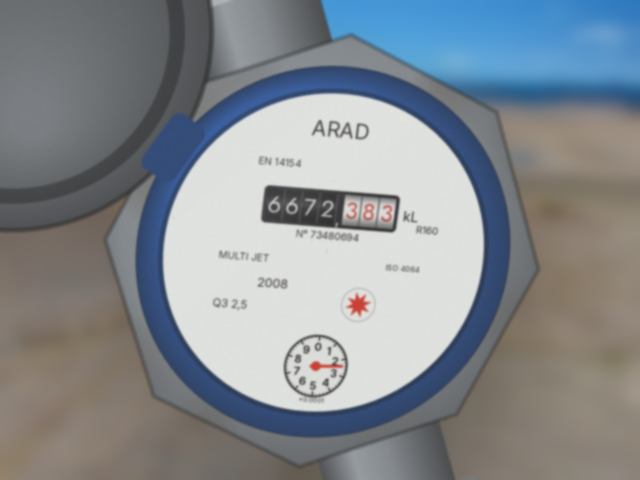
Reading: 6672.3832 kL
